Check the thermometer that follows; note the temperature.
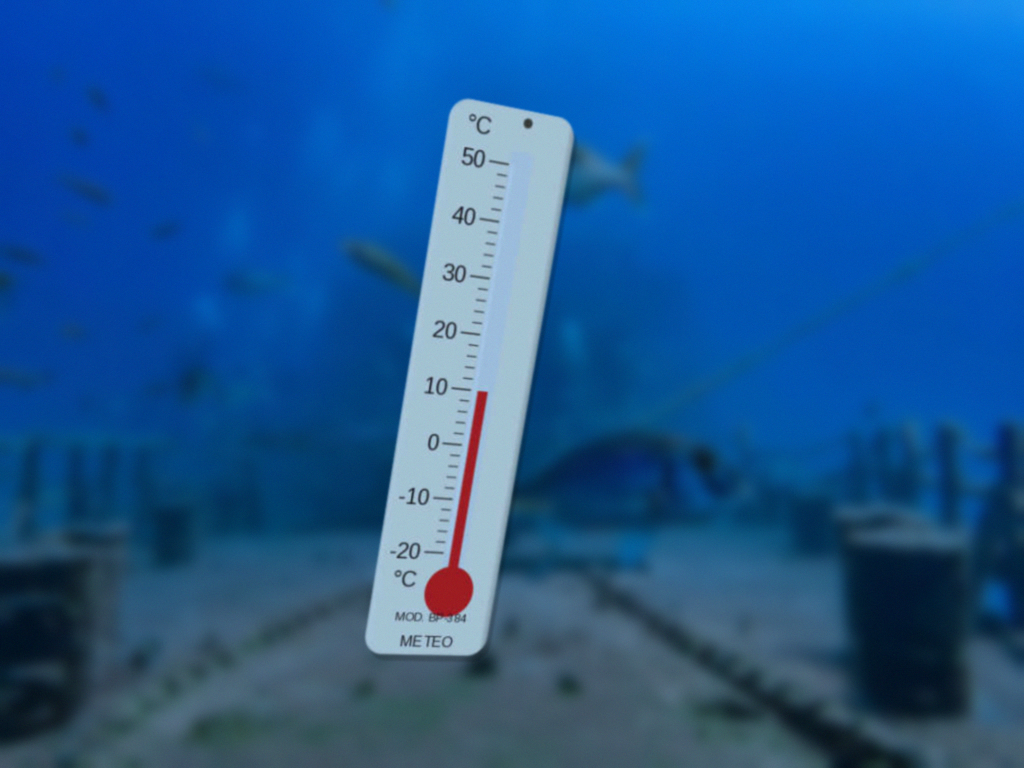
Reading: 10 °C
